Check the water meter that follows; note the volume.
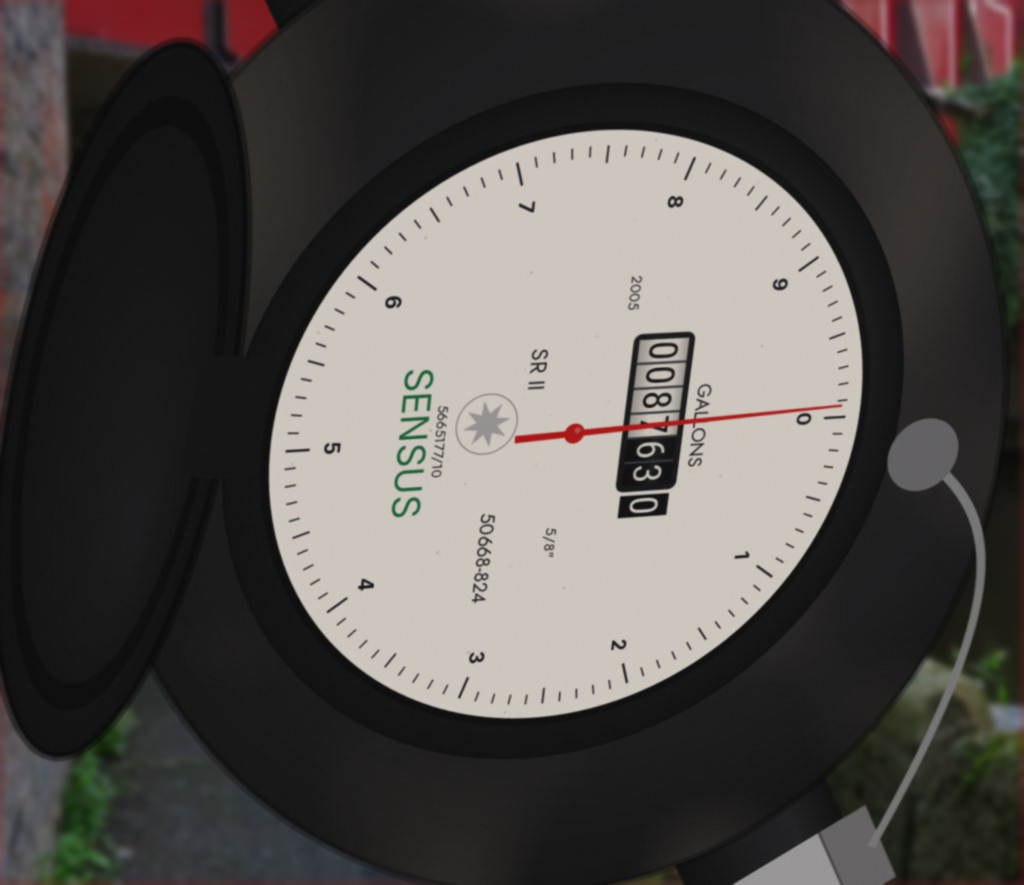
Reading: 87629.9 gal
